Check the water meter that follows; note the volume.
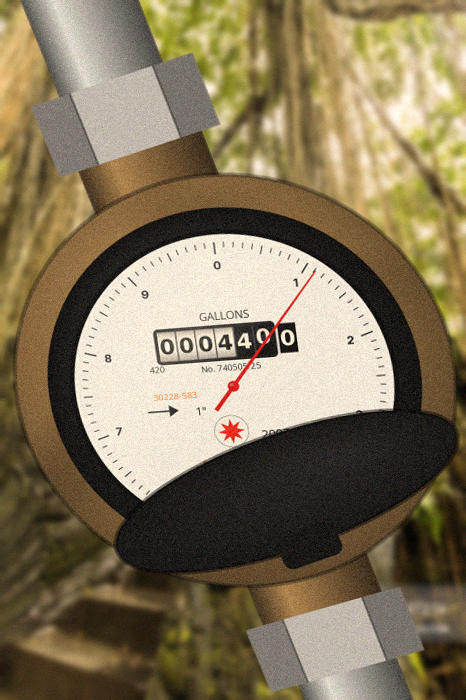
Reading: 4401.1 gal
